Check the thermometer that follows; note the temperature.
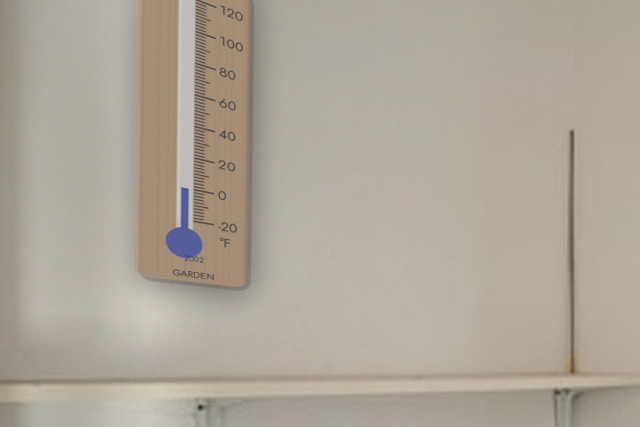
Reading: 0 °F
